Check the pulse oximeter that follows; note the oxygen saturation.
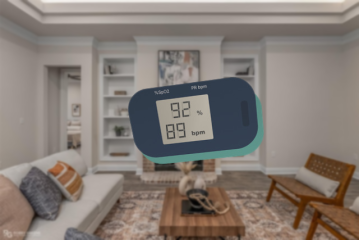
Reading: 92 %
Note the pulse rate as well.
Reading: 89 bpm
